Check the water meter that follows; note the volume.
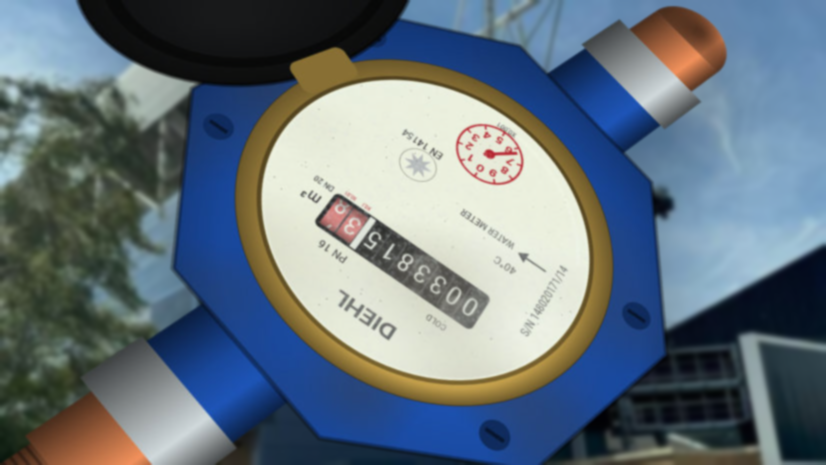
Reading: 33815.376 m³
